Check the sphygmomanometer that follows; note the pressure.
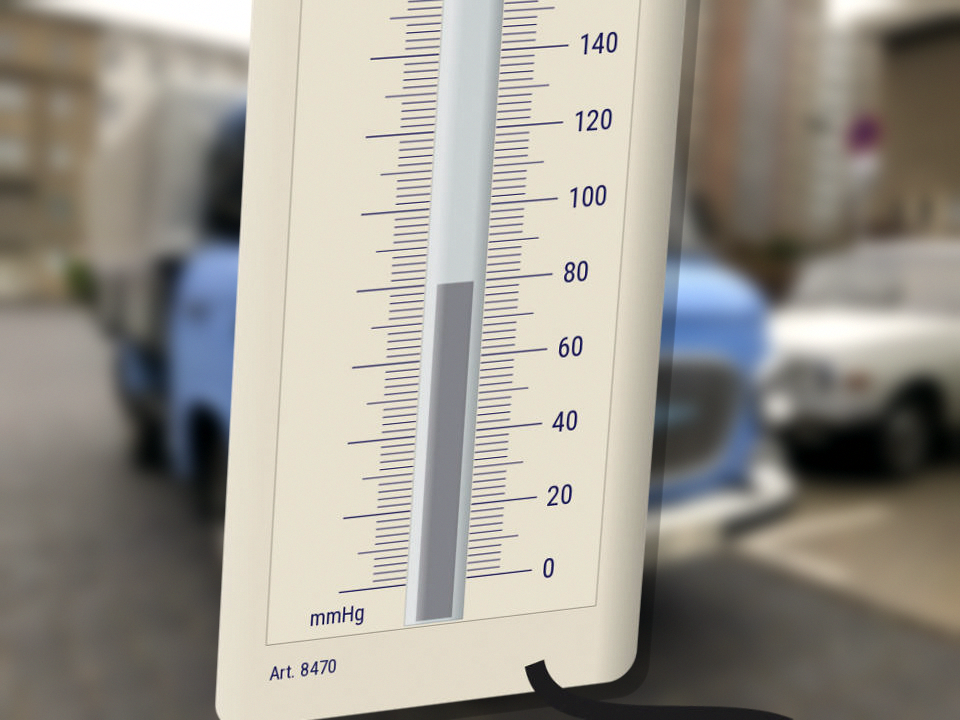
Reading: 80 mmHg
